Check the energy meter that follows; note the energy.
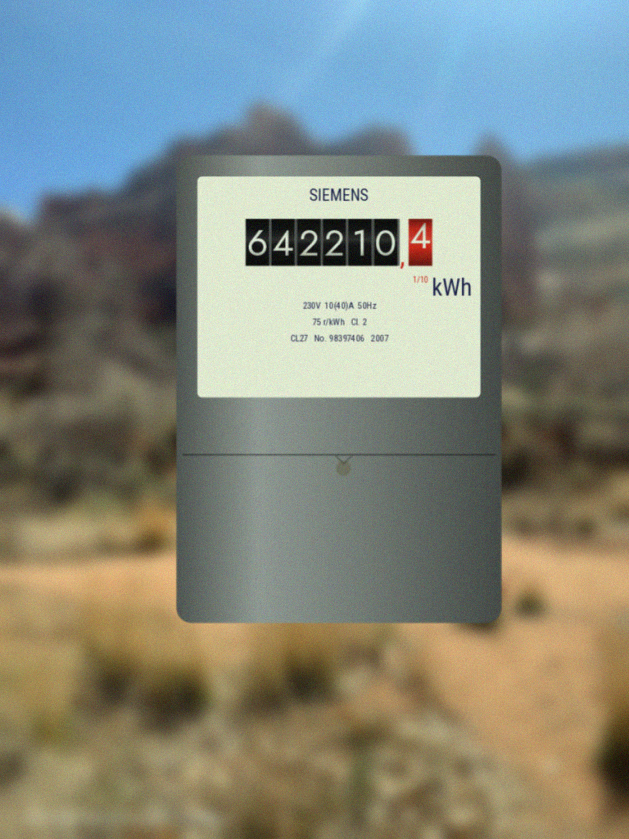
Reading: 642210.4 kWh
